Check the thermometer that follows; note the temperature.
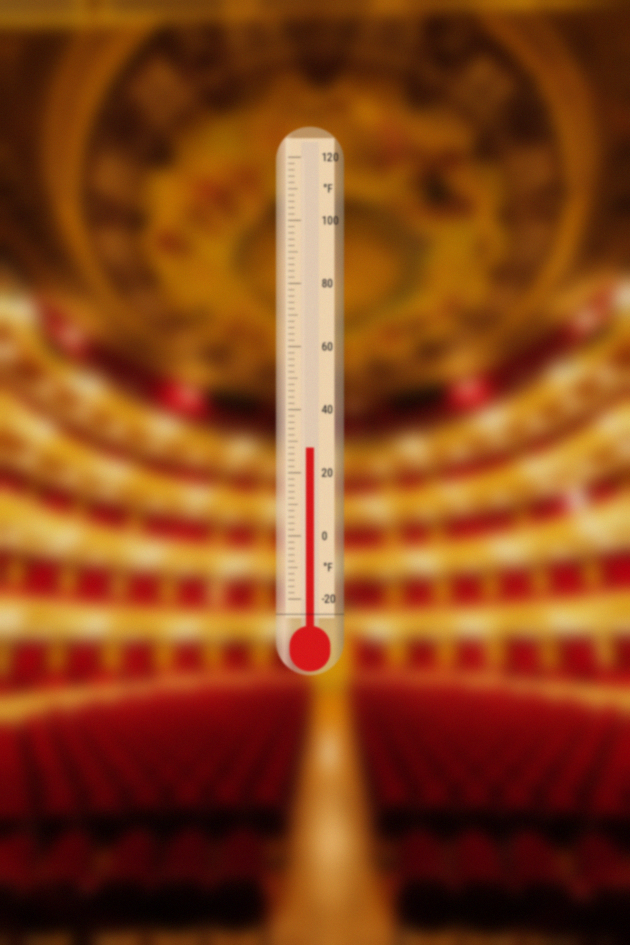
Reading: 28 °F
